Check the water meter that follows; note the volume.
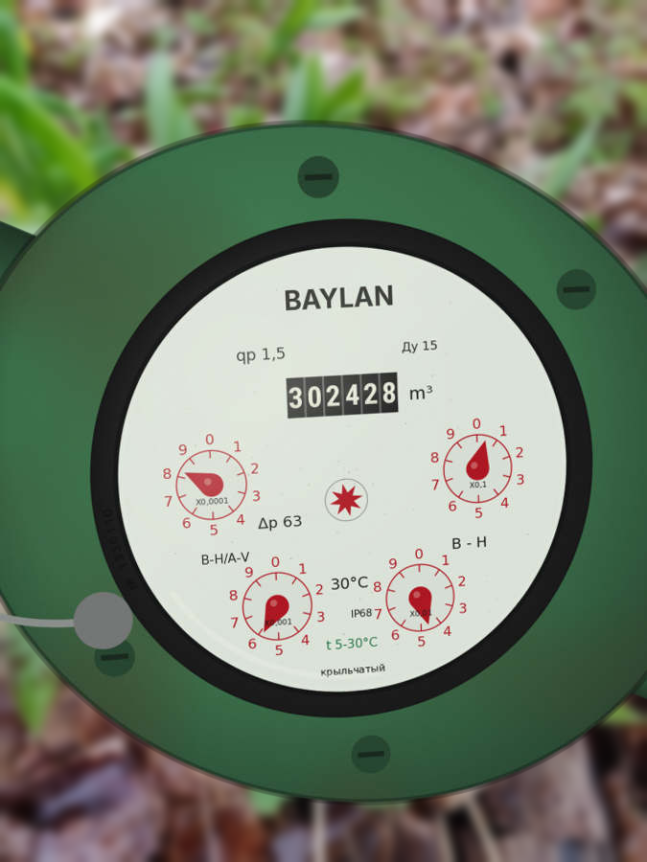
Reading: 302428.0458 m³
